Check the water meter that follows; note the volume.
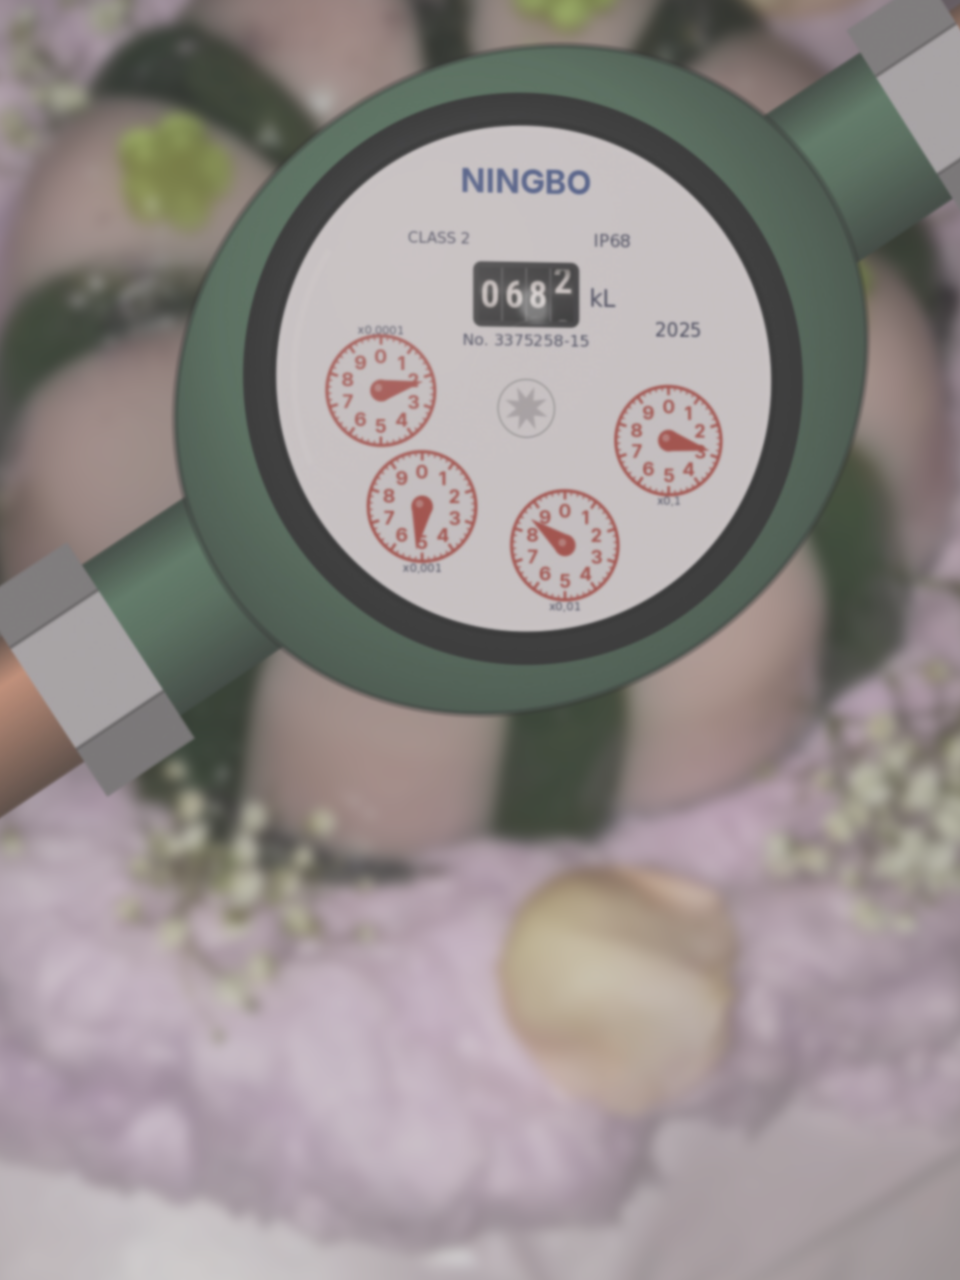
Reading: 682.2852 kL
